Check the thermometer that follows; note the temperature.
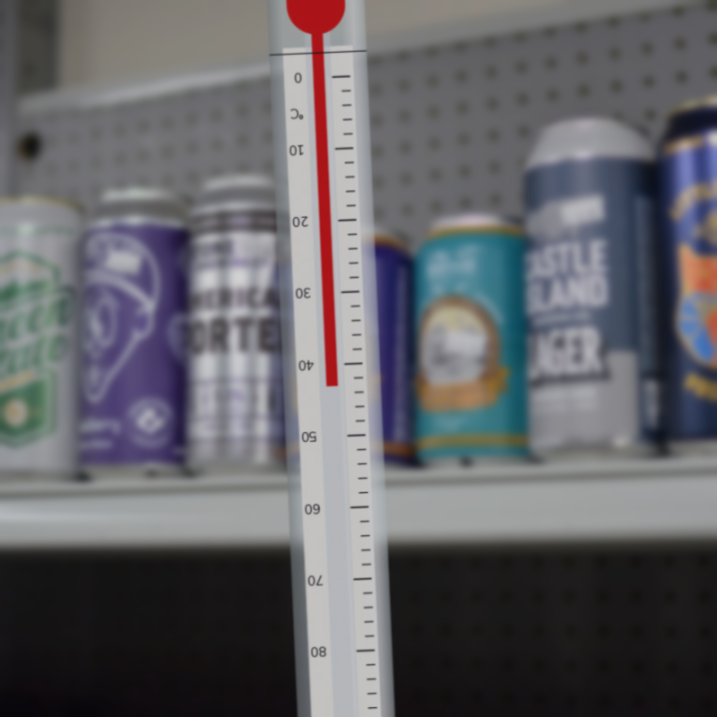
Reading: 43 °C
